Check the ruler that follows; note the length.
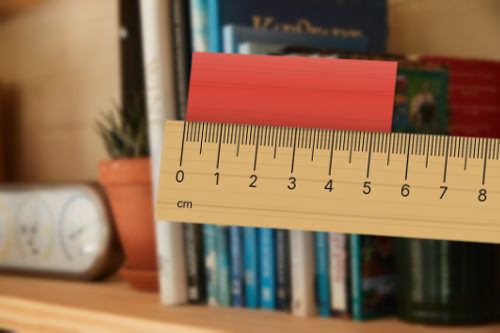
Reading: 5.5 cm
